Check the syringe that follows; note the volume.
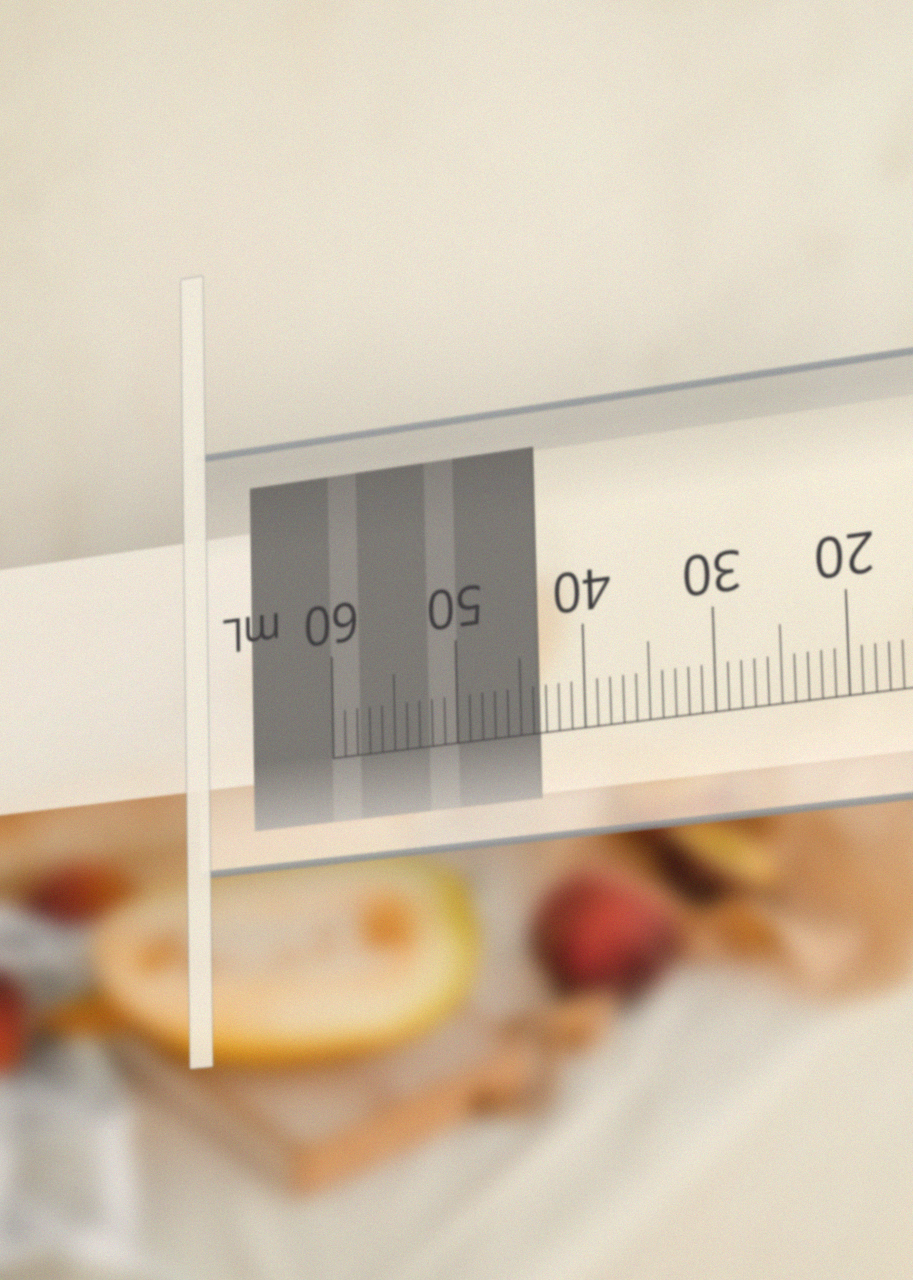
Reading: 43.5 mL
